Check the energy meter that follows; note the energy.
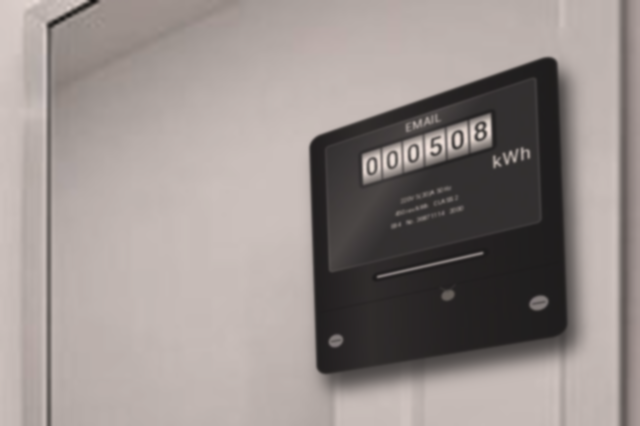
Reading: 508 kWh
